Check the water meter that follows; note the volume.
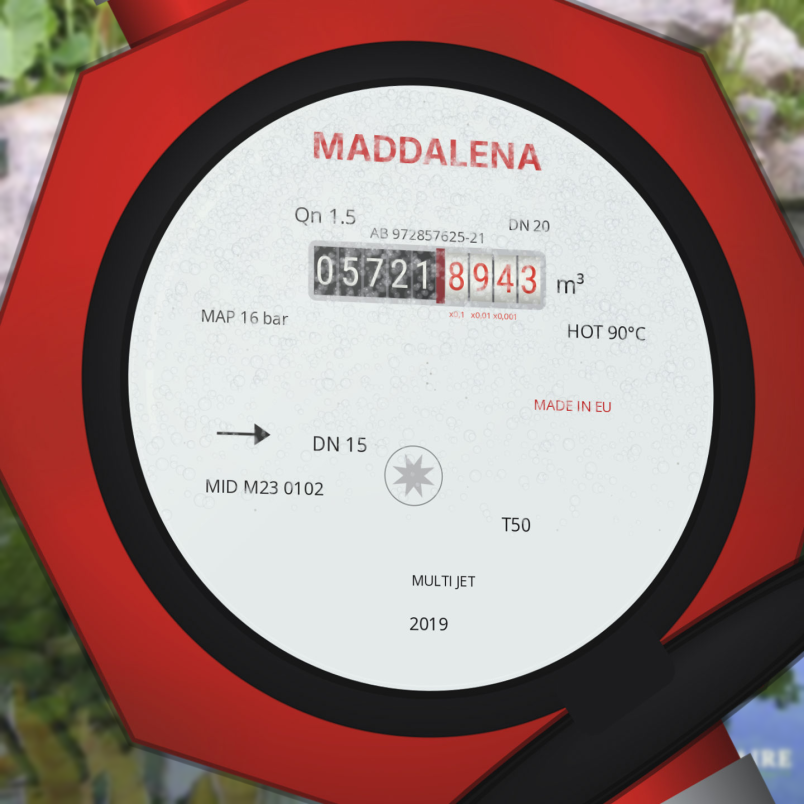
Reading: 5721.8943 m³
